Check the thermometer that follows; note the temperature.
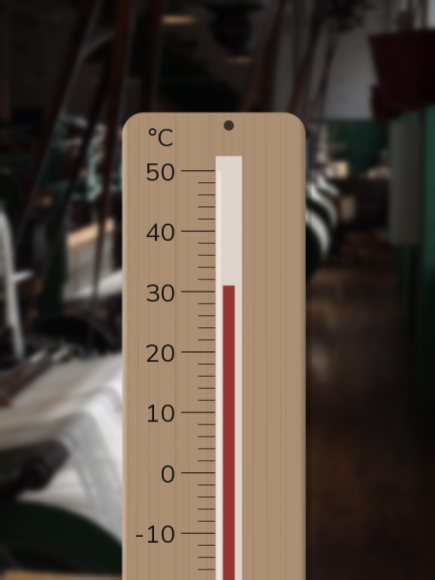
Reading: 31 °C
